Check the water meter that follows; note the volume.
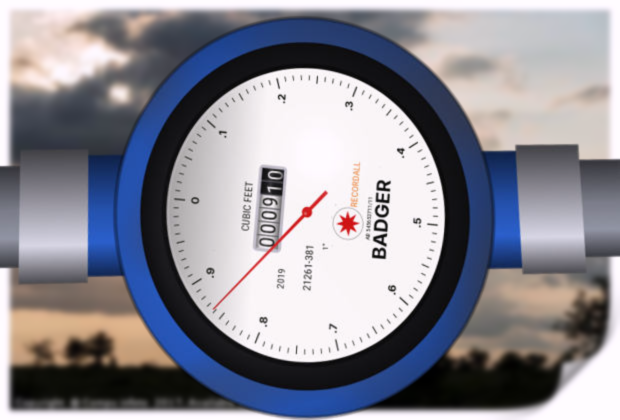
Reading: 909.86 ft³
